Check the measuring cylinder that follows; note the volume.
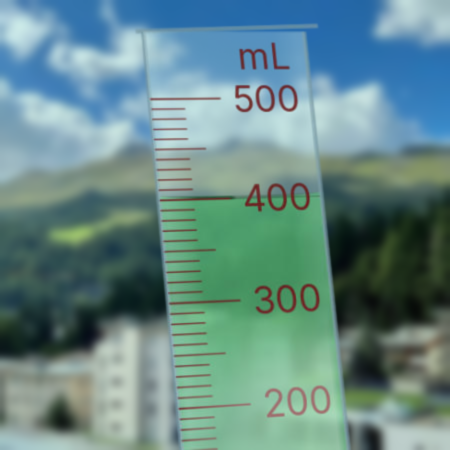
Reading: 400 mL
